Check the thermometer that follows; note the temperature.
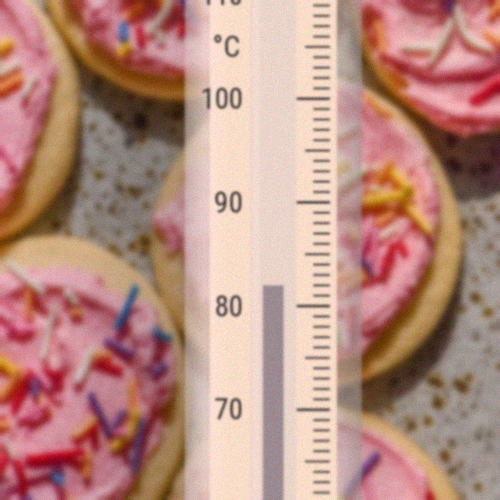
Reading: 82 °C
